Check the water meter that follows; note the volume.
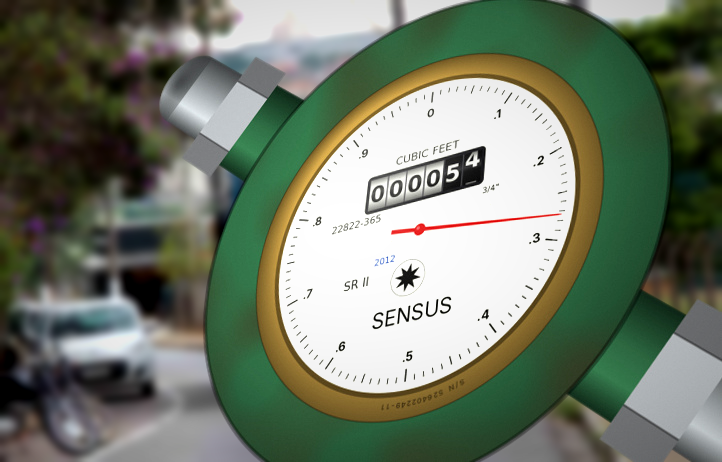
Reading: 54.27 ft³
